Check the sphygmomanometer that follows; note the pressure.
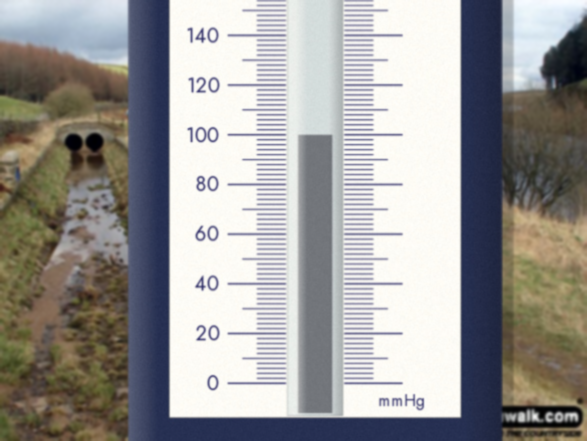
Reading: 100 mmHg
